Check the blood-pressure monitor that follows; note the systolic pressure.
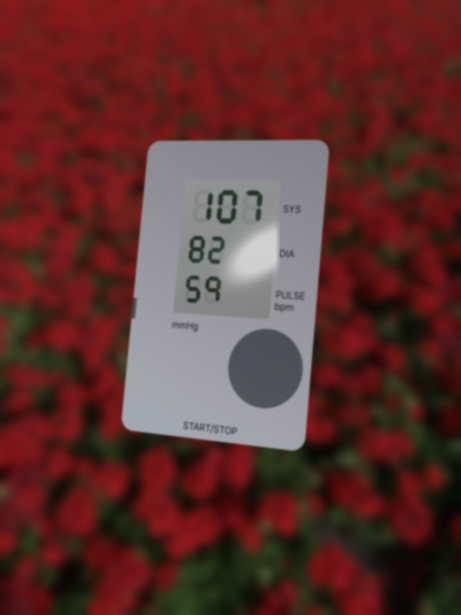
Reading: 107 mmHg
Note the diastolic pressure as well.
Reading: 82 mmHg
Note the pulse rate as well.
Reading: 59 bpm
